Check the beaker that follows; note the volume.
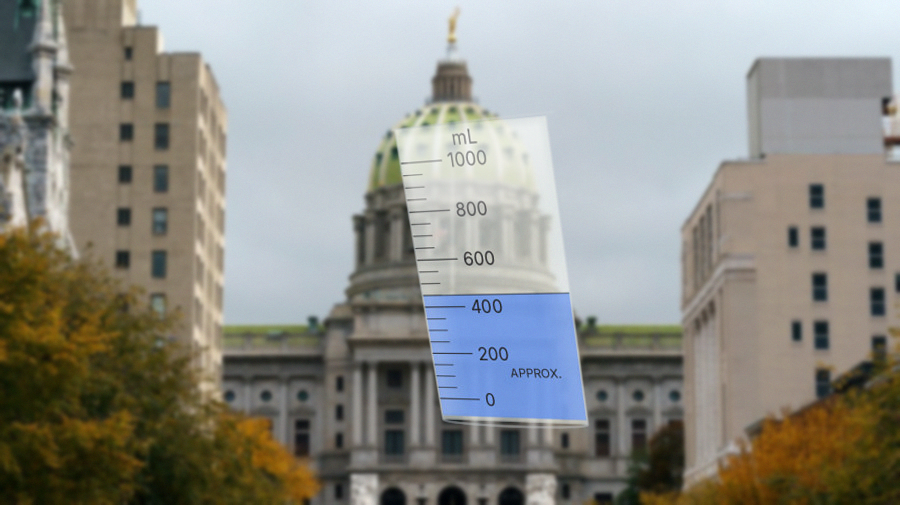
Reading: 450 mL
